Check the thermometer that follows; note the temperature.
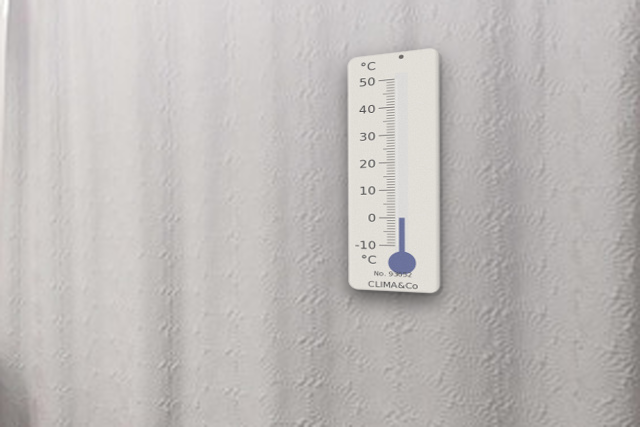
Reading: 0 °C
